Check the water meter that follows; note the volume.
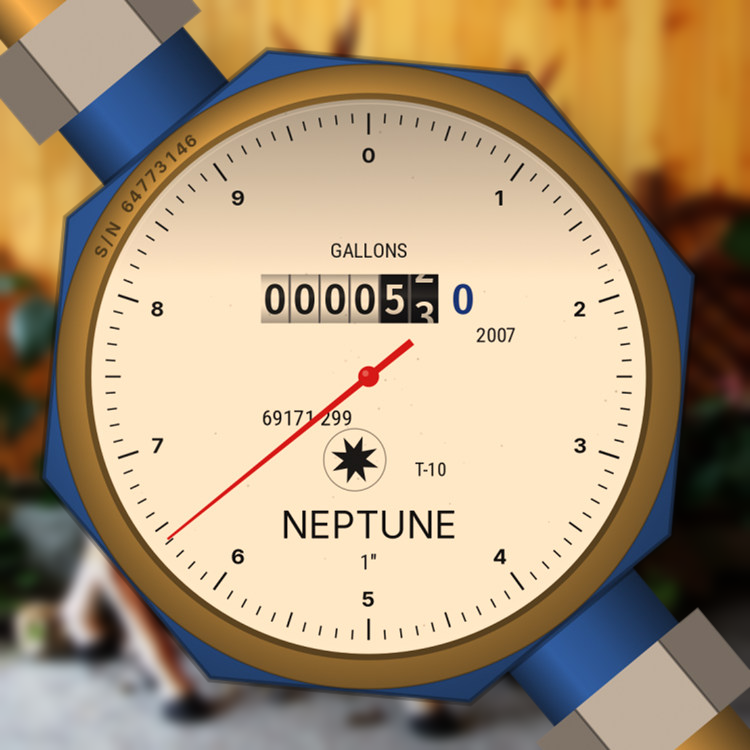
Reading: 526.4 gal
